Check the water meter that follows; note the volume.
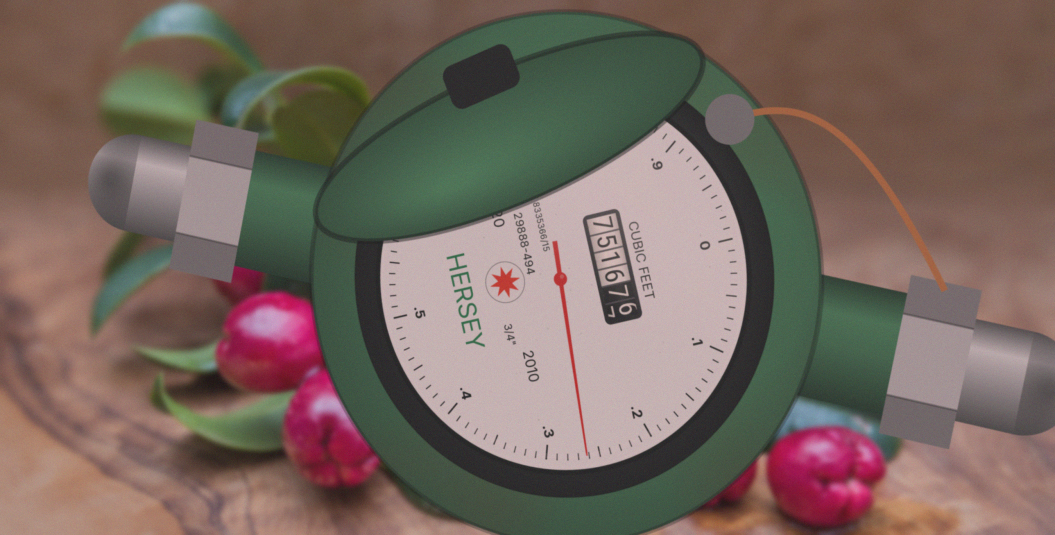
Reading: 751676.26 ft³
